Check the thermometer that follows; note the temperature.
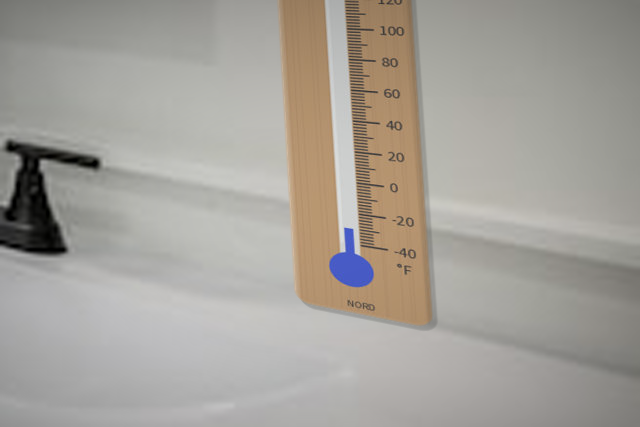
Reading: -30 °F
